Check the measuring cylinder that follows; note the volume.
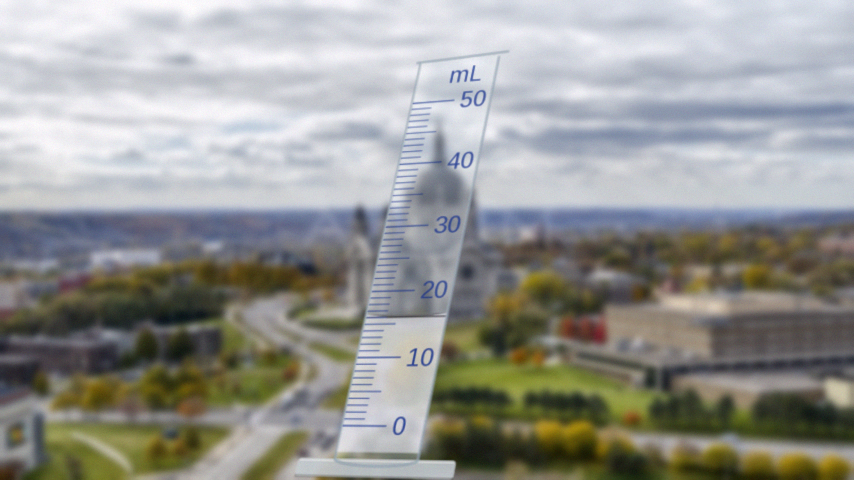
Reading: 16 mL
